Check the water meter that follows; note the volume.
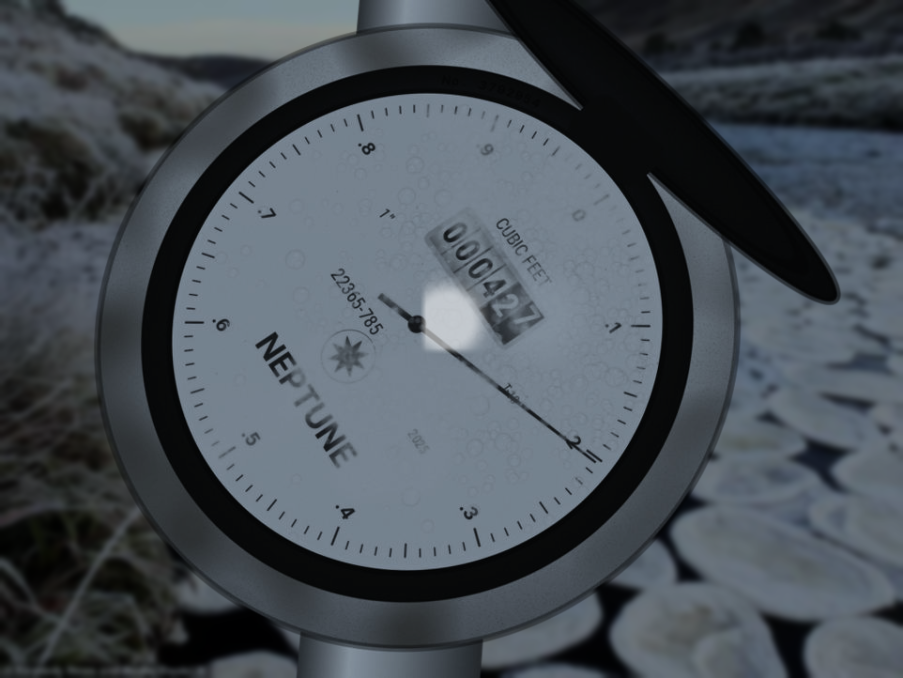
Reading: 427.20 ft³
